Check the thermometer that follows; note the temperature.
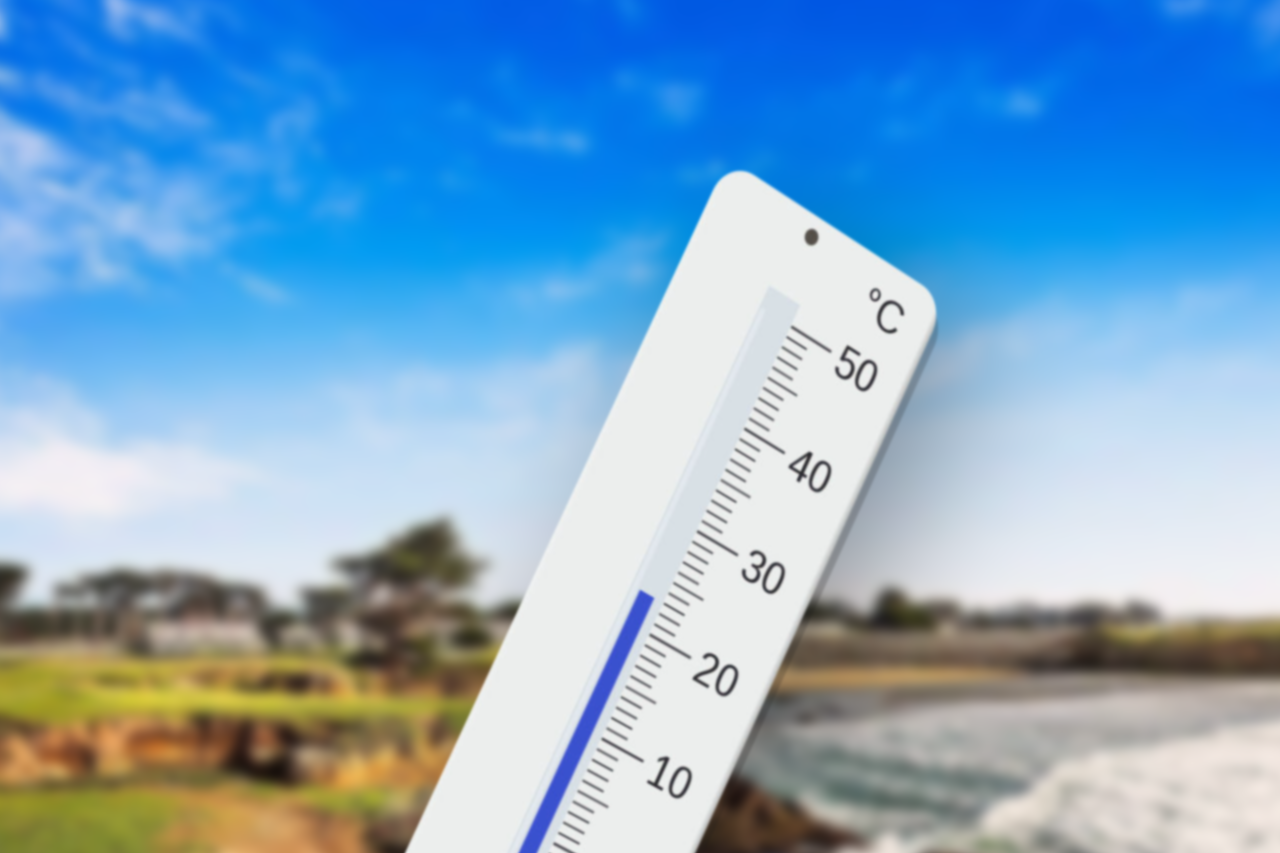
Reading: 23 °C
